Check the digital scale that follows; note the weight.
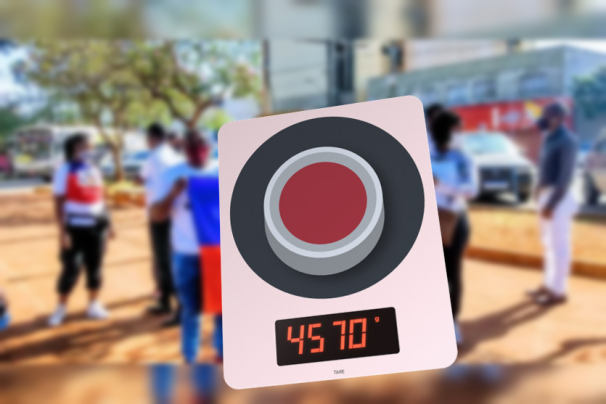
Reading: 4570 g
